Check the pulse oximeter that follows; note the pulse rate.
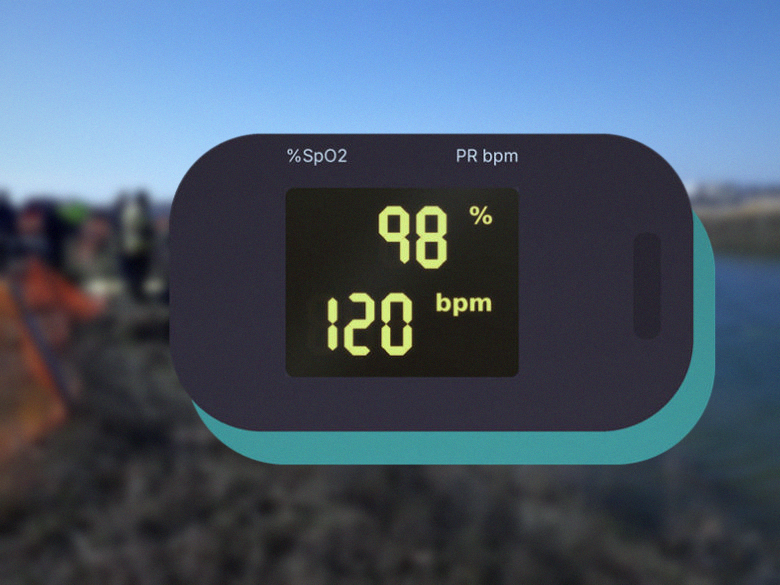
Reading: 120 bpm
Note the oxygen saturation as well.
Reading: 98 %
